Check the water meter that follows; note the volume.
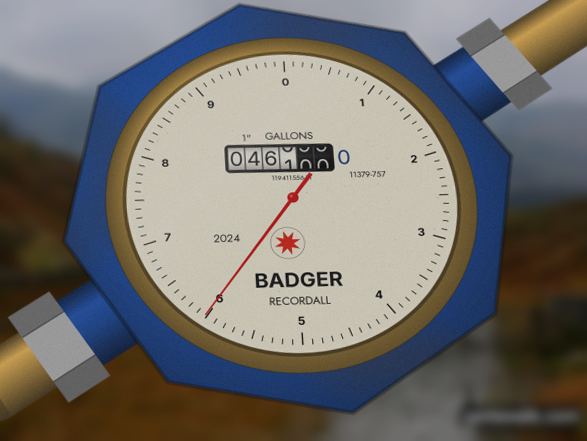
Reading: 460996.0 gal
